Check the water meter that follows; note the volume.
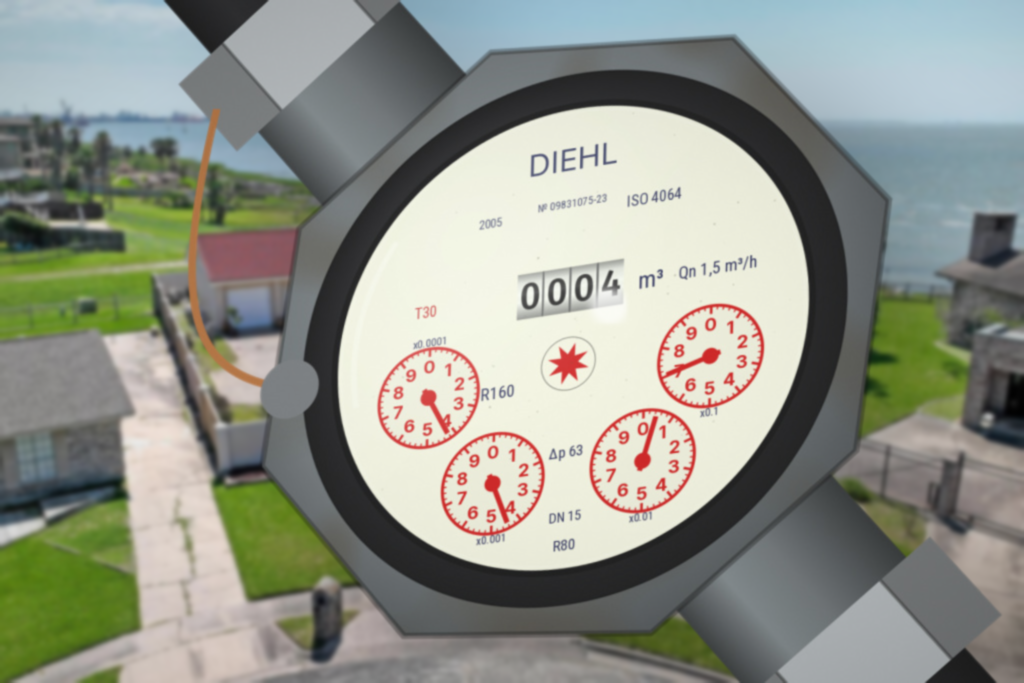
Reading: 4.7044 m³
